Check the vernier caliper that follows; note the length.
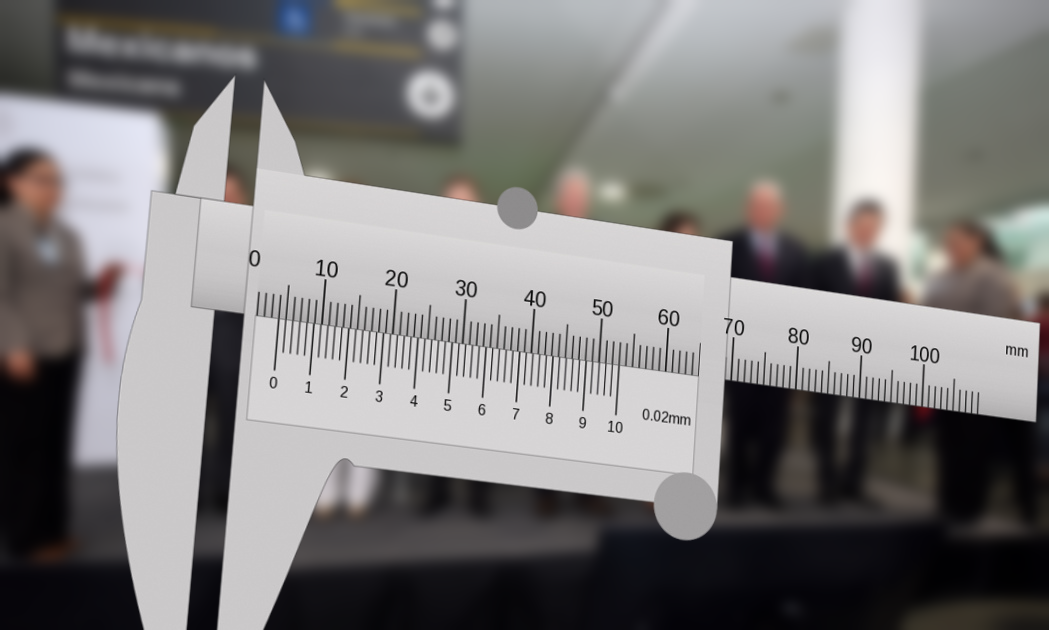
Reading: 4.0 mm
